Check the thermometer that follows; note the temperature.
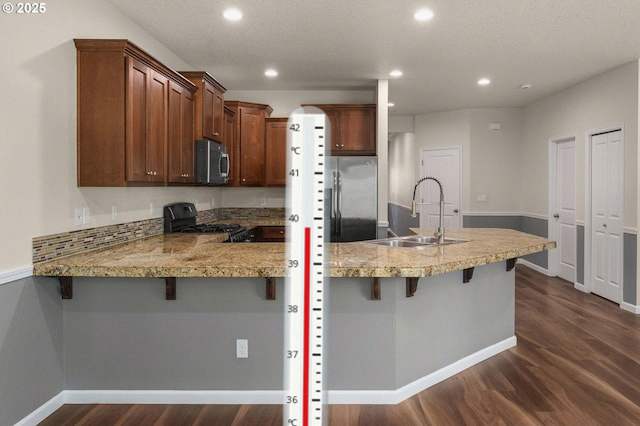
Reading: 39.8 °C
